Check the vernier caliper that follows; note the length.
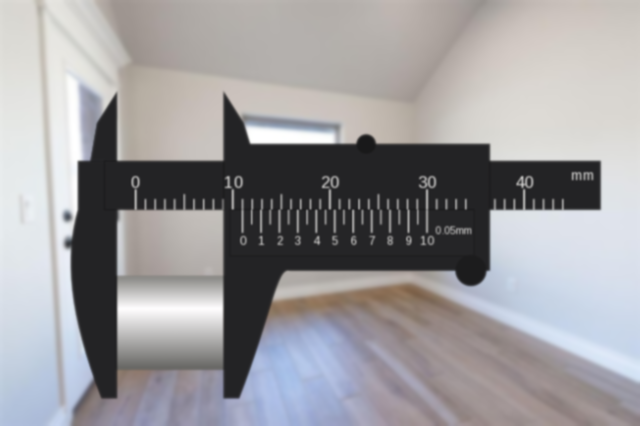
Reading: 11.0 mm
